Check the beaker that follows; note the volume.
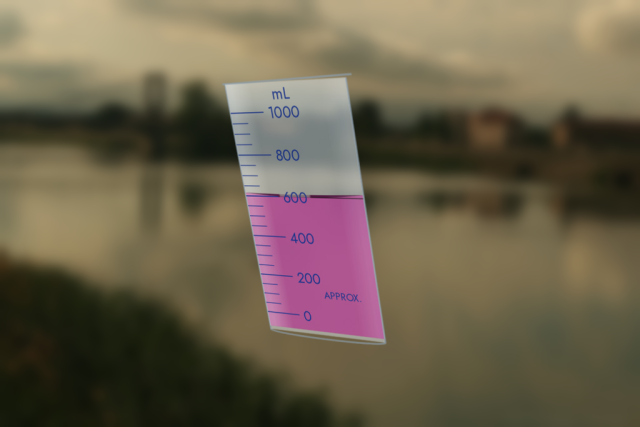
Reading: 600 mL
